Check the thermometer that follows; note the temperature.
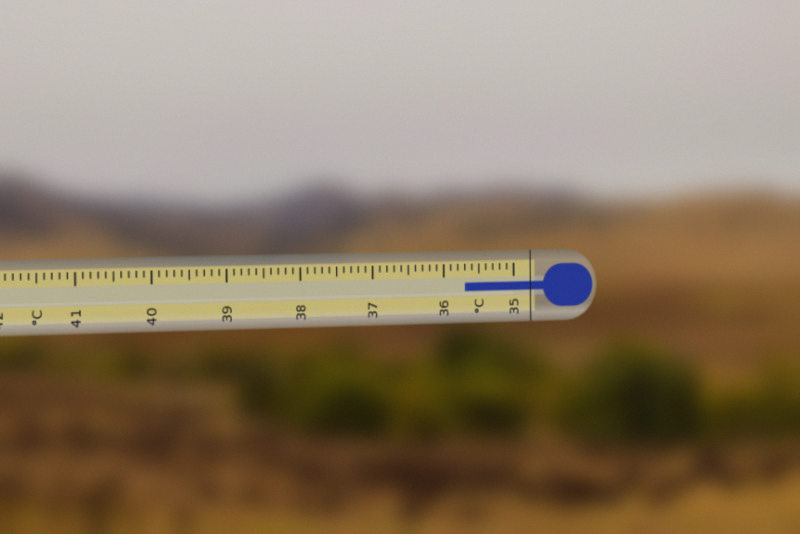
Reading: 35.7 °C
